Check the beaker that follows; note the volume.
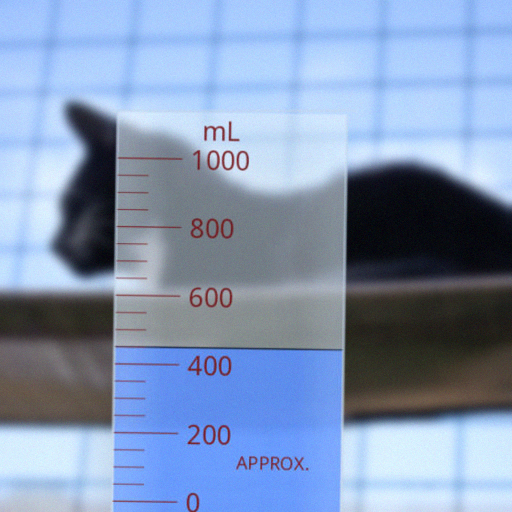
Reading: 450 mL
